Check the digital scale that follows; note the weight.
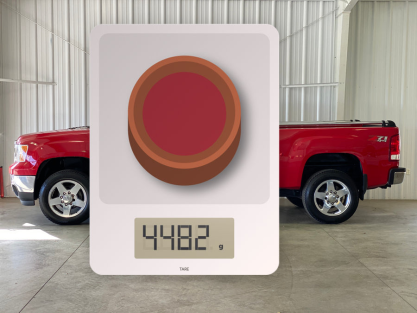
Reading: 4482 g
